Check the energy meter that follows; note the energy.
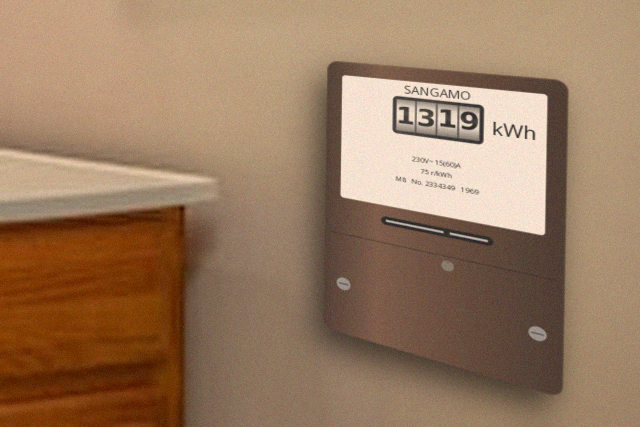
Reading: 1319 kWh
